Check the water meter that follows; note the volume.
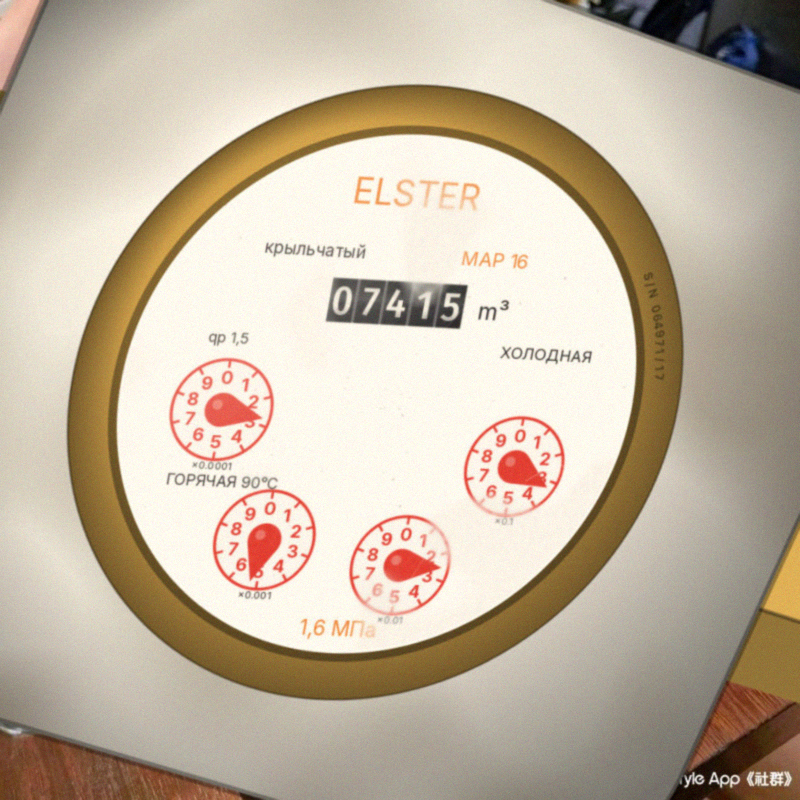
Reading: 7415.3252 m³
